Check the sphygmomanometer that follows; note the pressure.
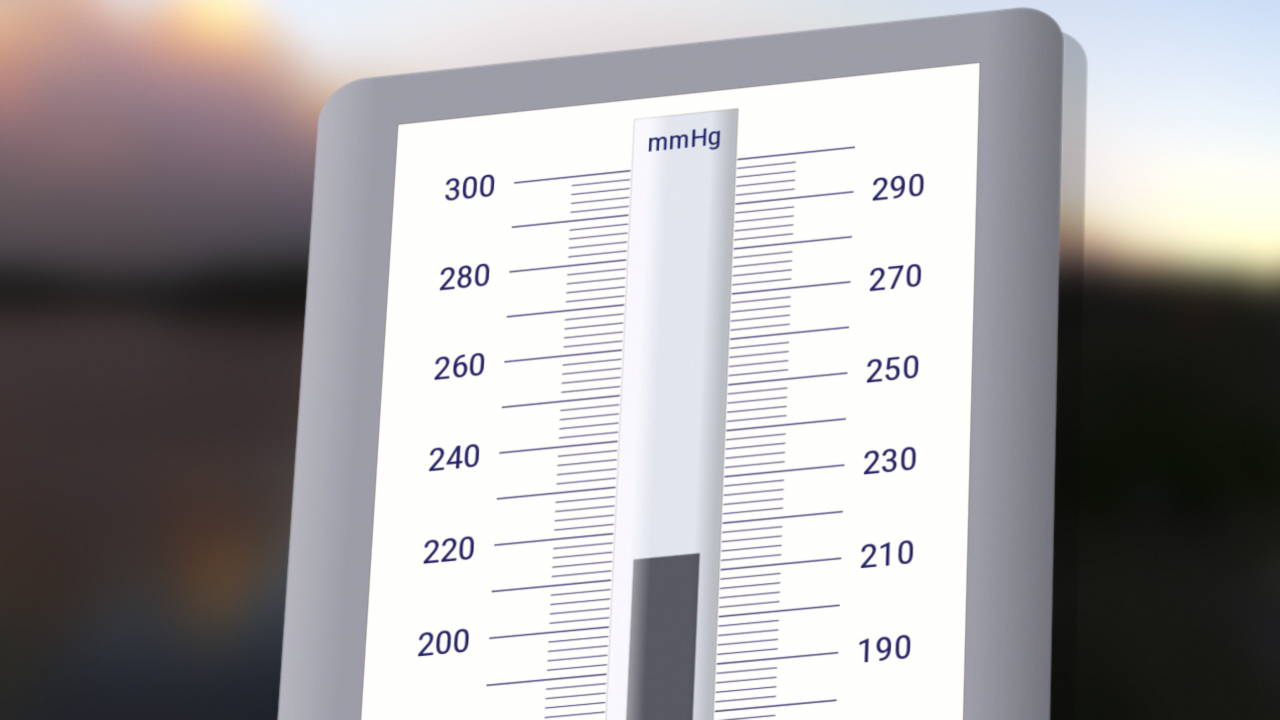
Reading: 214 mmHg
